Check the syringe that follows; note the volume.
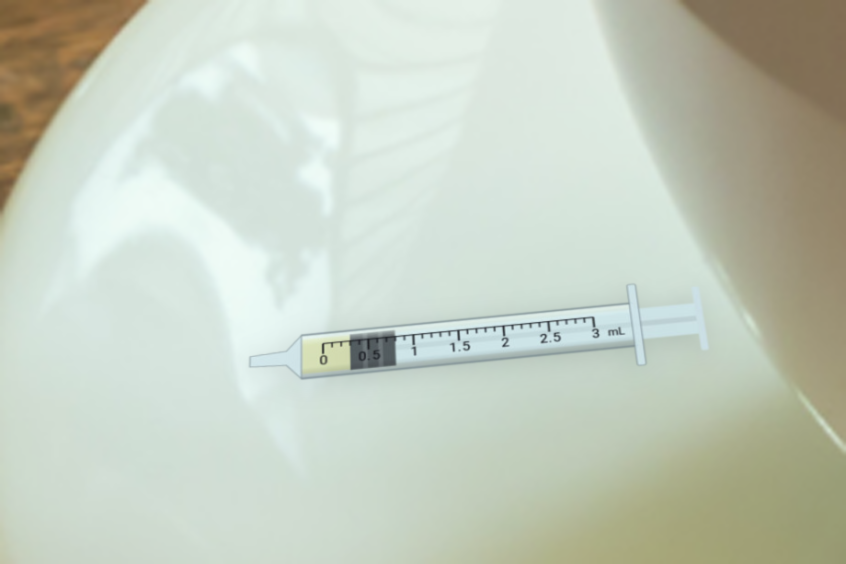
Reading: 0.3 mL
